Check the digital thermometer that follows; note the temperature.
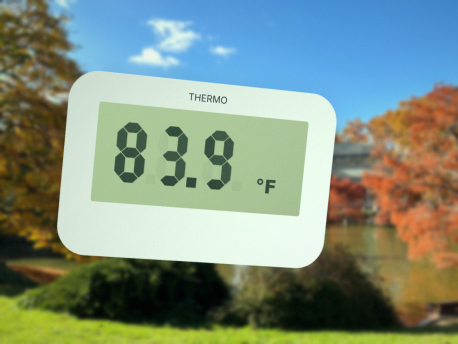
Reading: 83.9 °F
